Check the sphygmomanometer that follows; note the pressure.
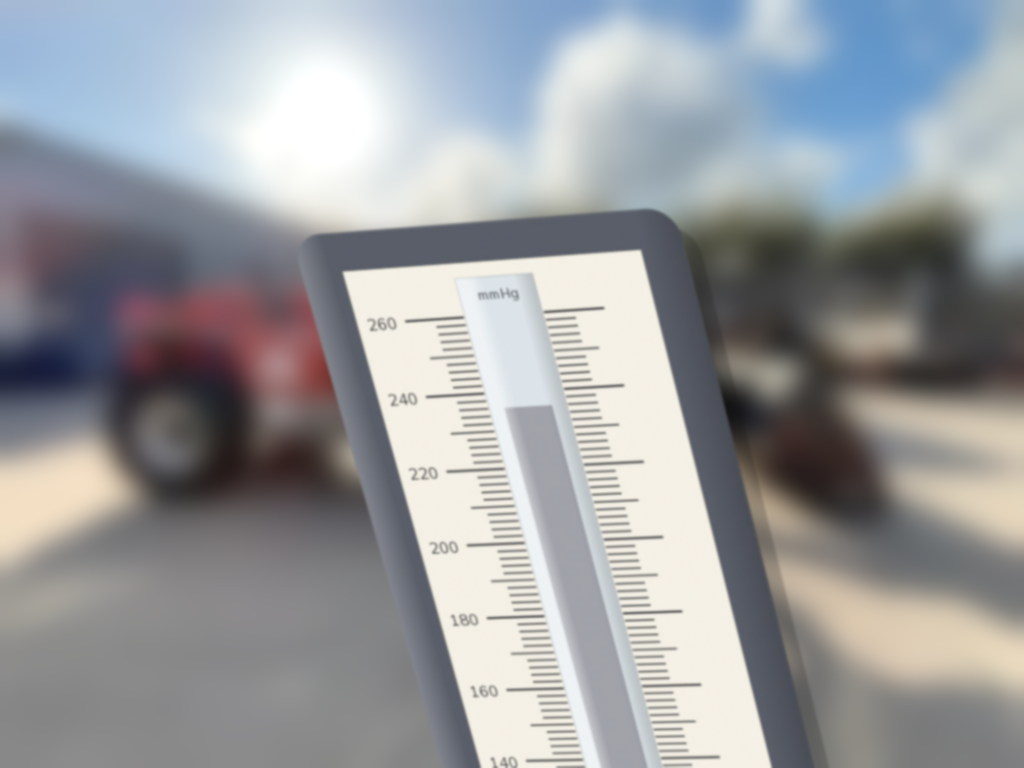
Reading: 236 mmHg
